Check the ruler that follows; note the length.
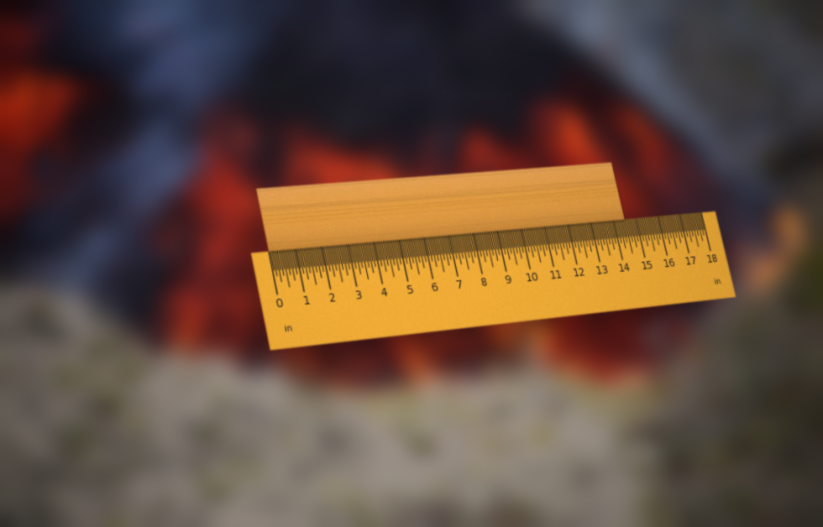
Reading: 14.5 in
